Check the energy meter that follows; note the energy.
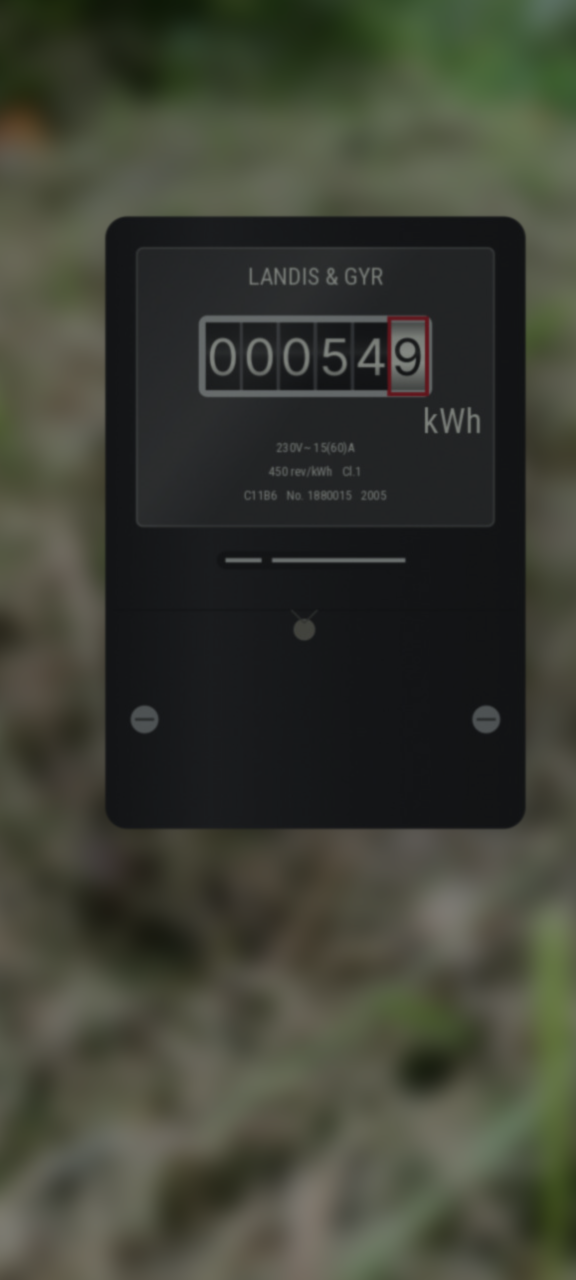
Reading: 54.9 kWh
